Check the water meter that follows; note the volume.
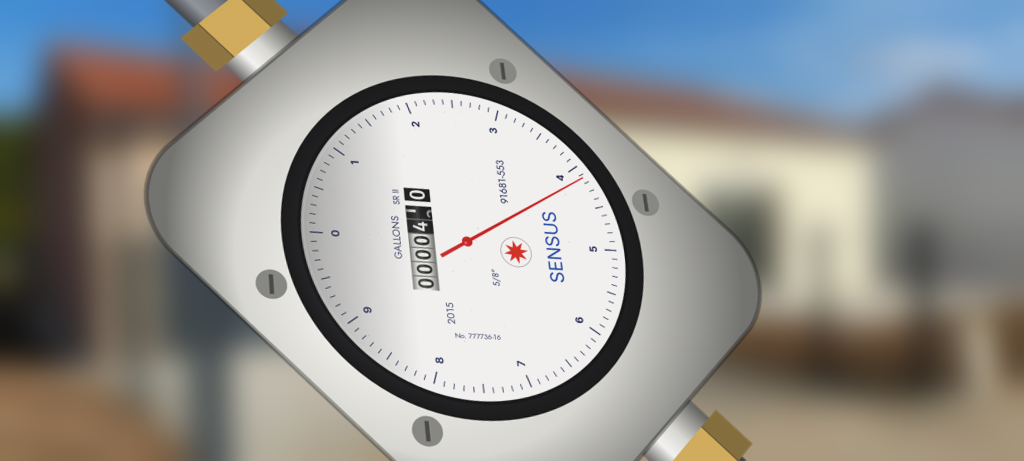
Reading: 414.1 gal
